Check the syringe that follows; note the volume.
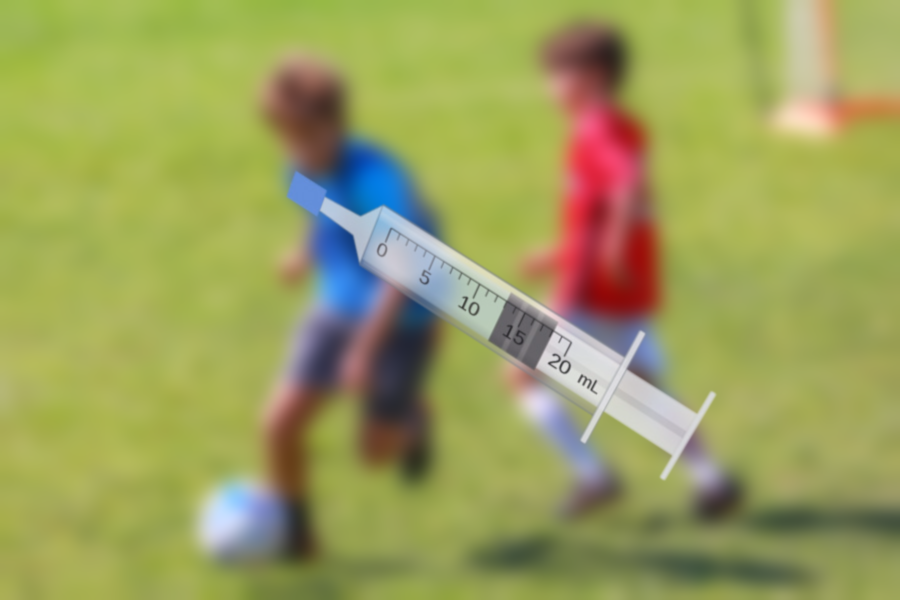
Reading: 13 mL
